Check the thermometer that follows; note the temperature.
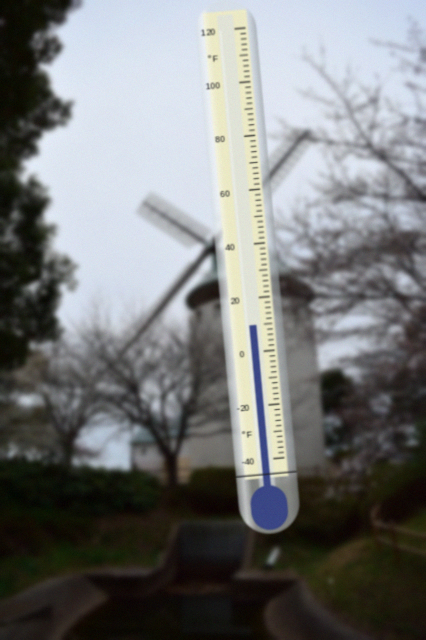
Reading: 10 °F
